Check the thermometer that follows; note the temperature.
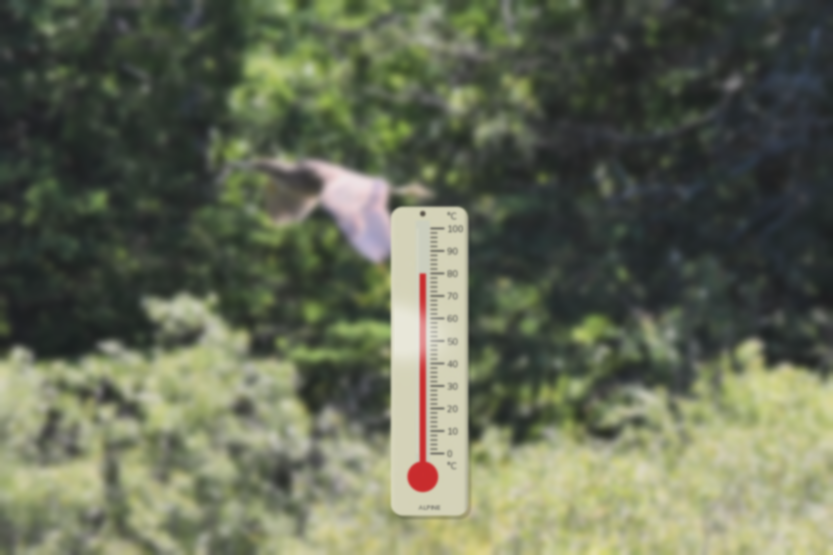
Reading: 80 °C
